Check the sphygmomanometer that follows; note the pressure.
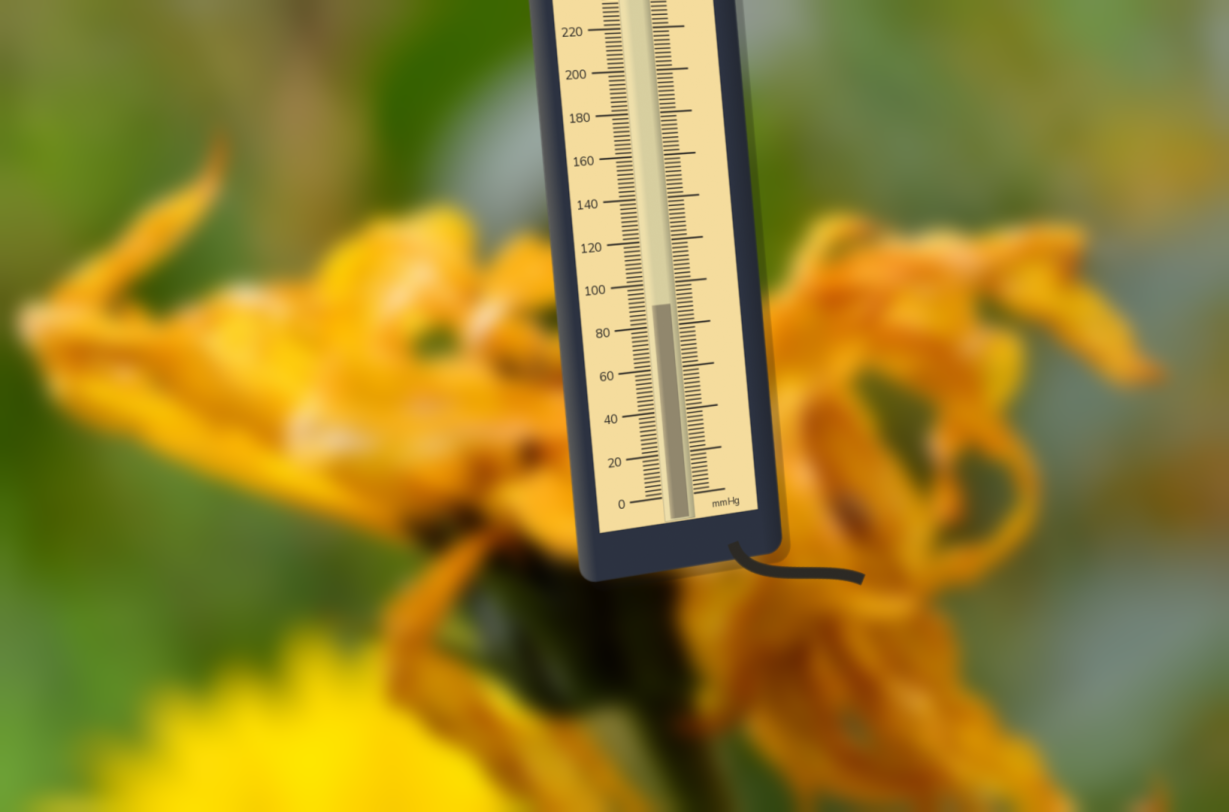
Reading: 90 mmHg
